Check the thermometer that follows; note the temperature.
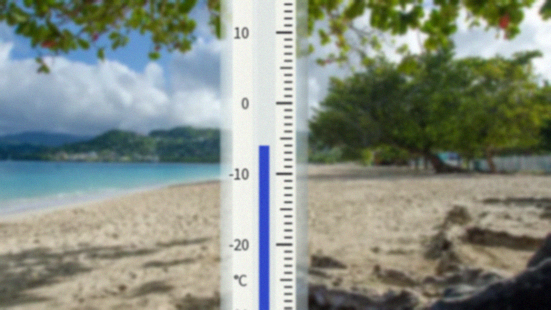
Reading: -6 °C
